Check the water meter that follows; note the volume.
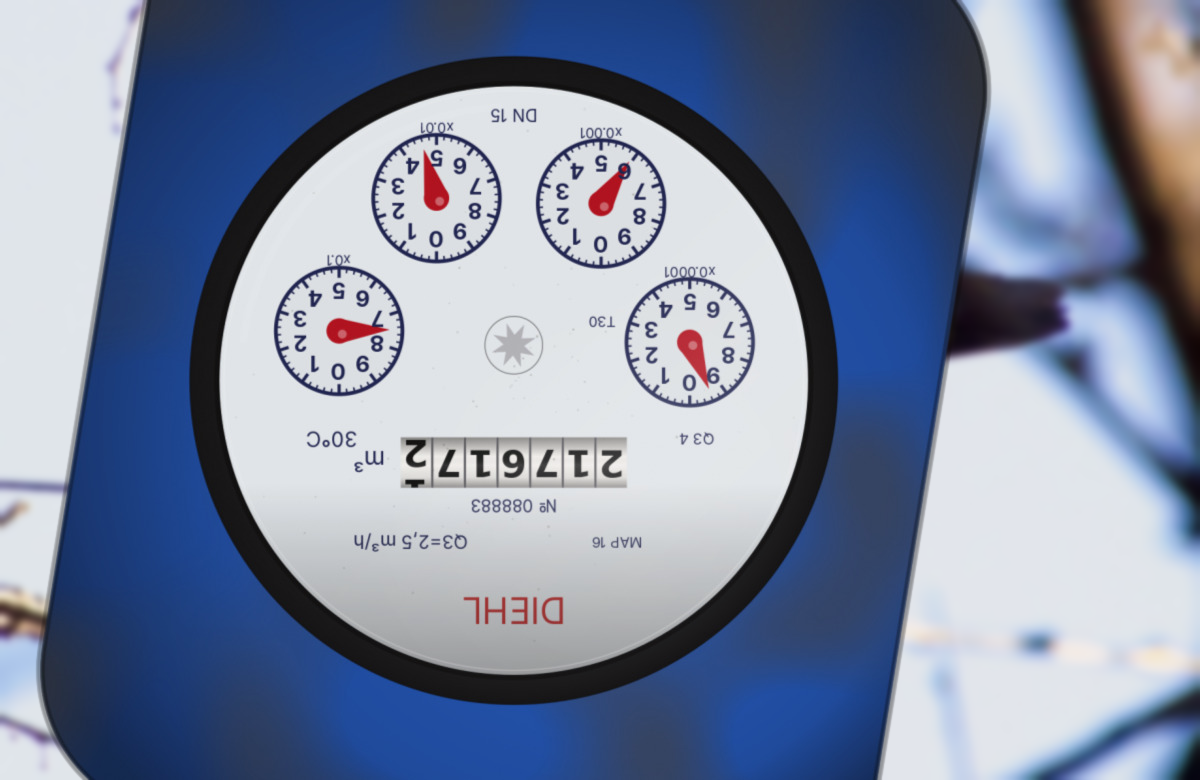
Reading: 2176171.7459 m³
